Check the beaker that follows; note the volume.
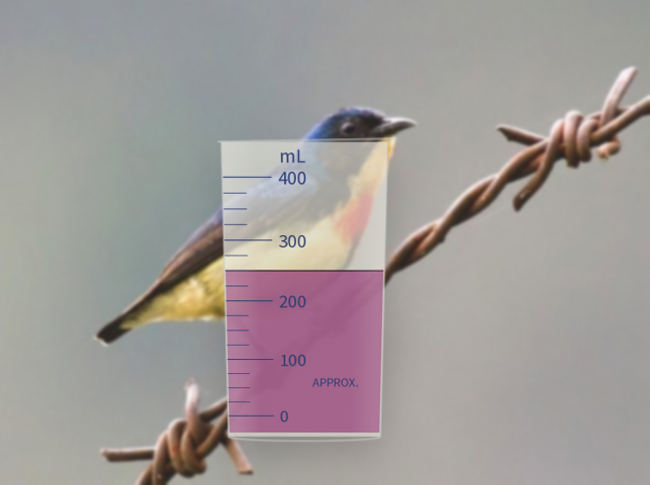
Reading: 250 mL
